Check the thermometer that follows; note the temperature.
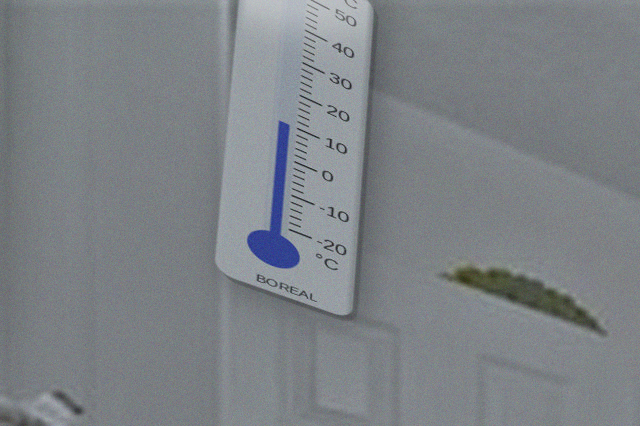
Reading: 10 °C
